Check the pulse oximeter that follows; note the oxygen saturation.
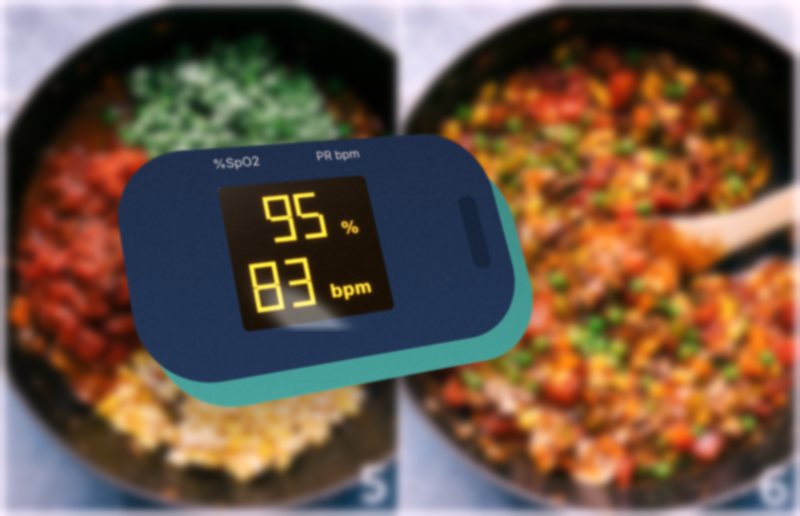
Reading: 95 %
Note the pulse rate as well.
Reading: 83 bpm
